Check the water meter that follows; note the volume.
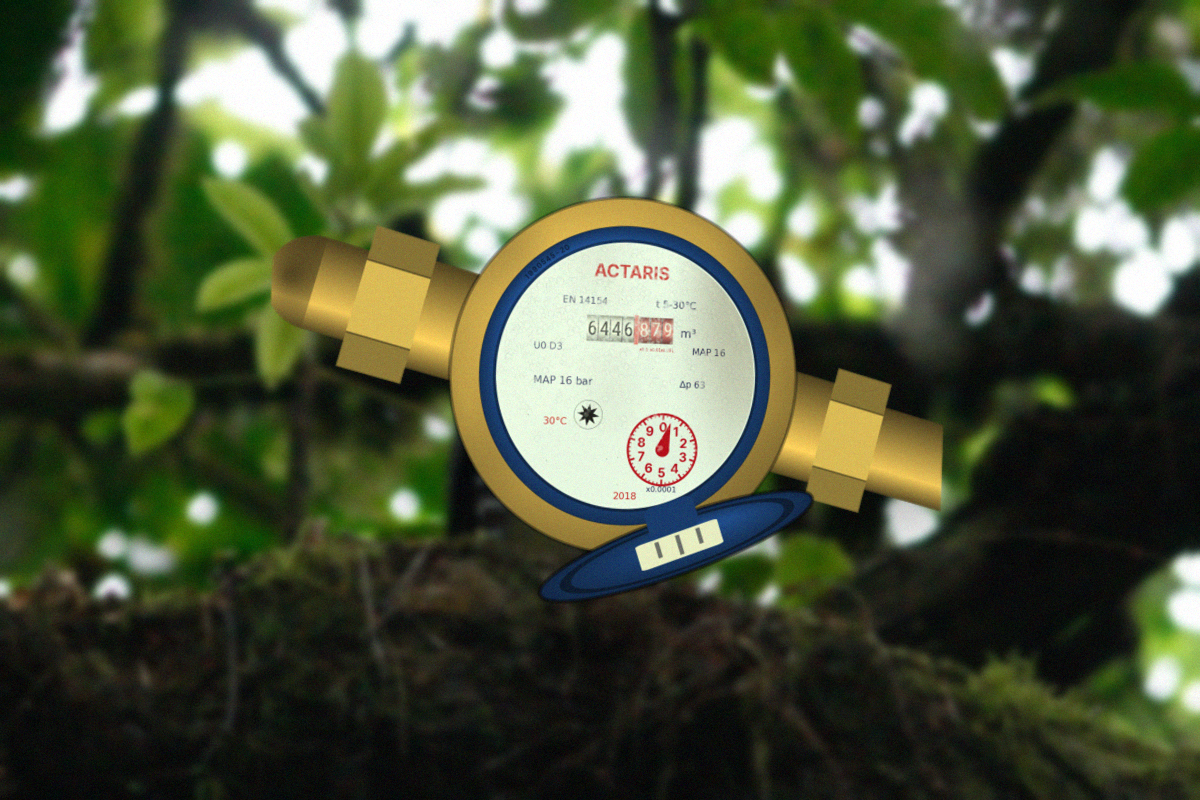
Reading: 6446.8790 m³
